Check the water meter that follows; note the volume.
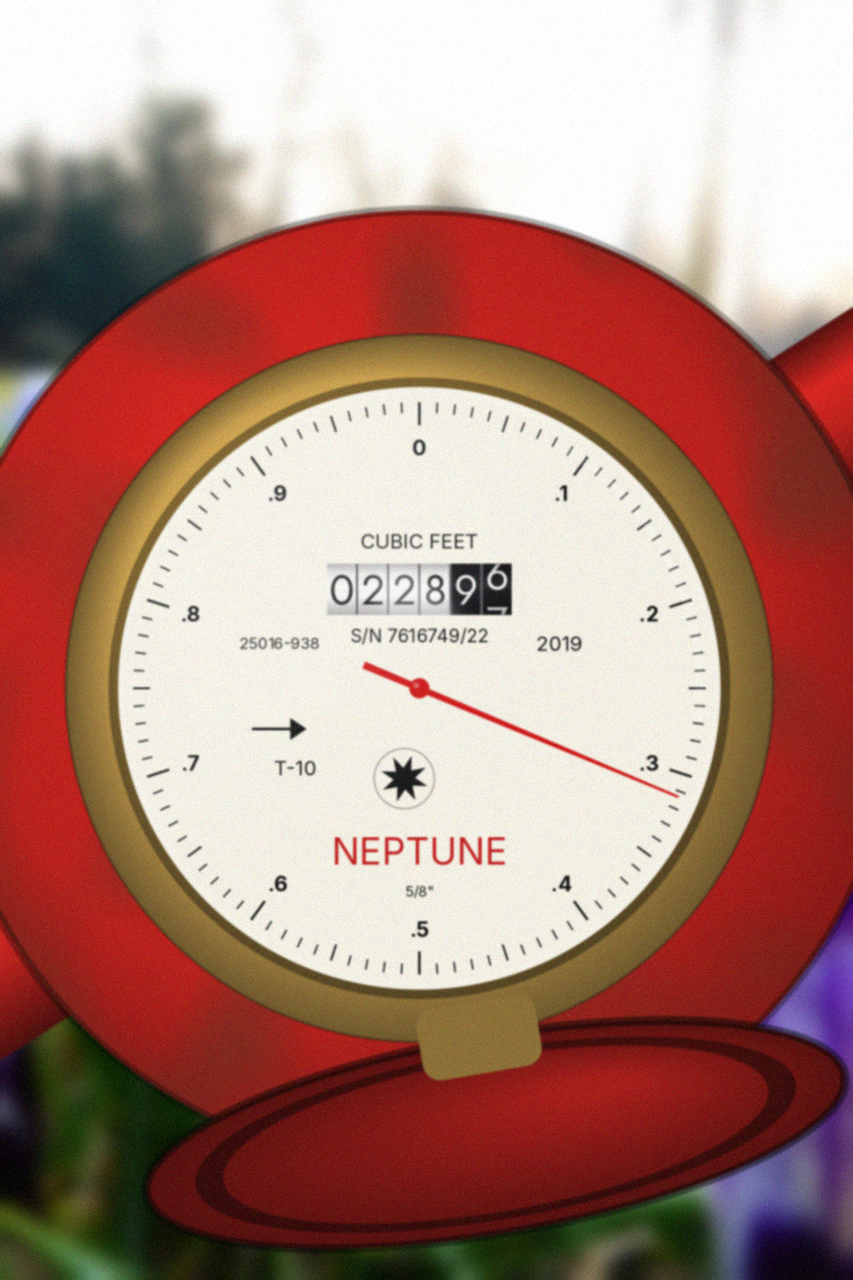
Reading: 22896.31 ft³
